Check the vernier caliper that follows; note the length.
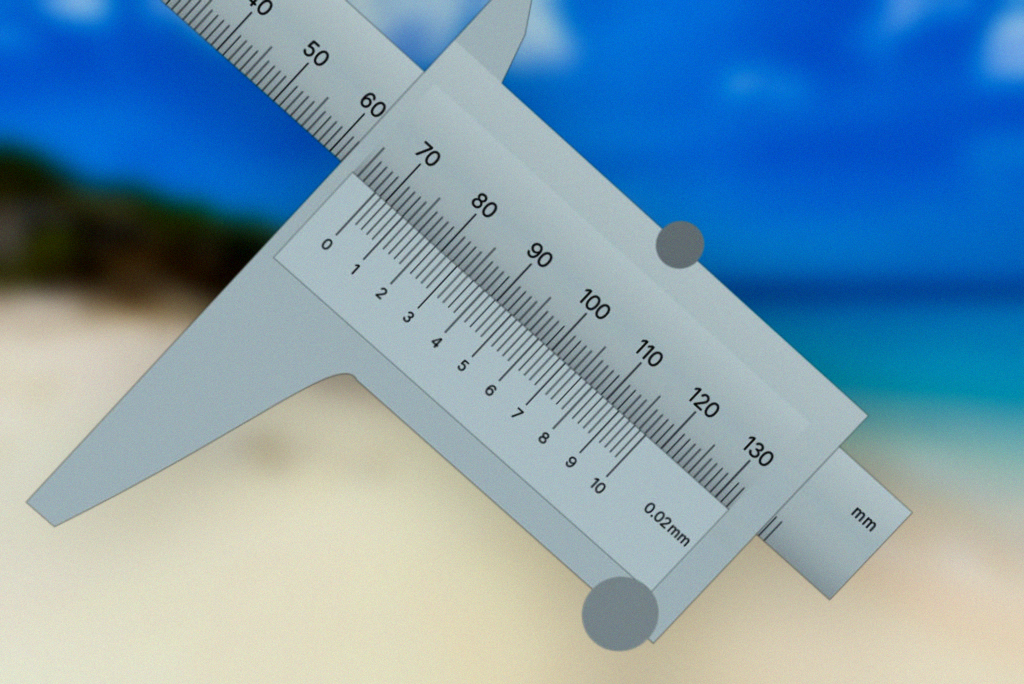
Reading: 68.2 mm
